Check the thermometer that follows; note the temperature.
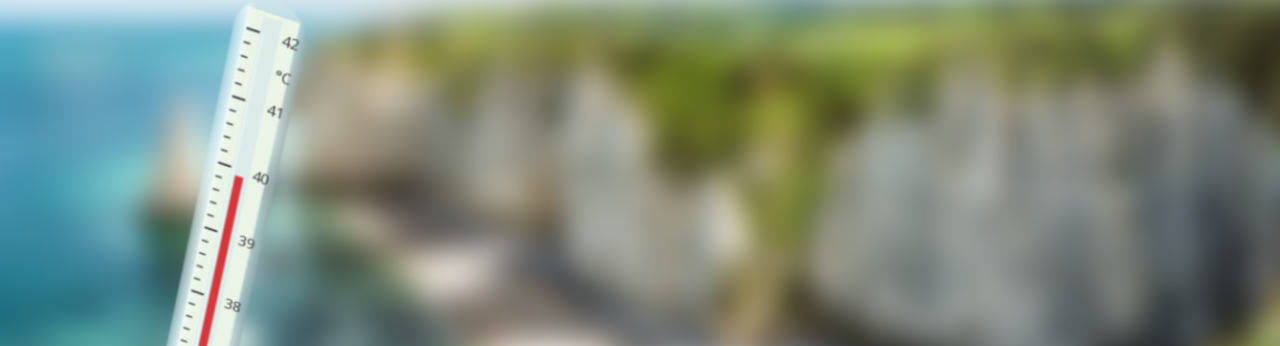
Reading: 39.9 °C
